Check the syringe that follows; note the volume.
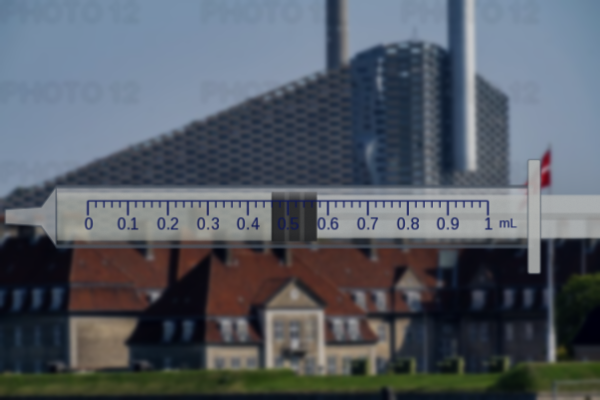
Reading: 0.46 mL
